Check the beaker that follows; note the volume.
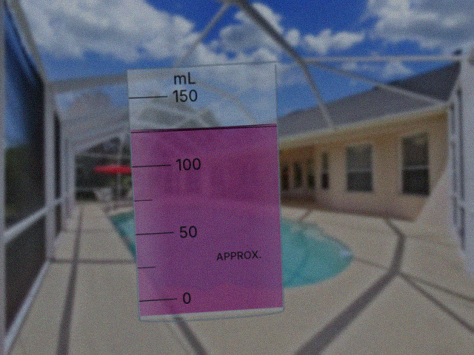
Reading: 125 mL
